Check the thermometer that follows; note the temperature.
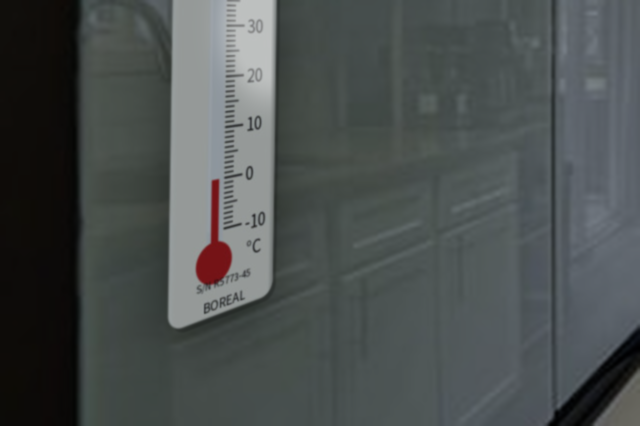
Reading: 0 °C
